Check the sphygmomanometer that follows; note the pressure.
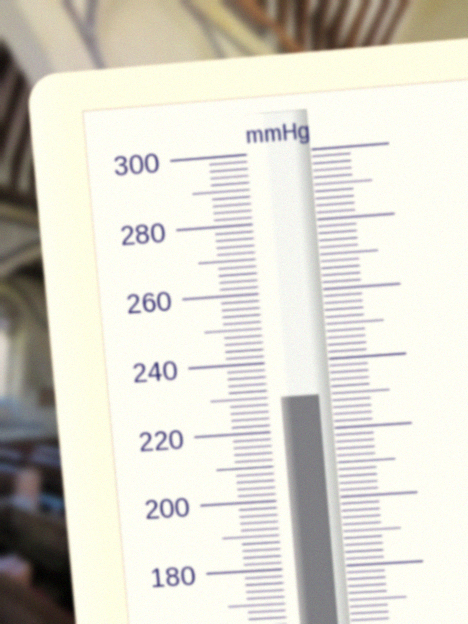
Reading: 230 mmHg
